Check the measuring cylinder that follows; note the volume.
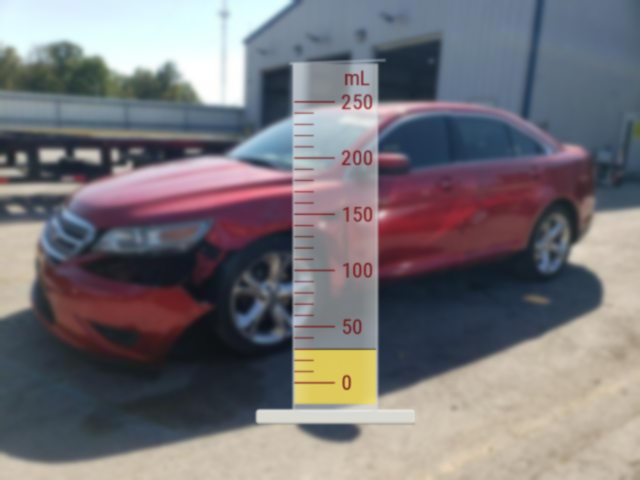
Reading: 30 mL
